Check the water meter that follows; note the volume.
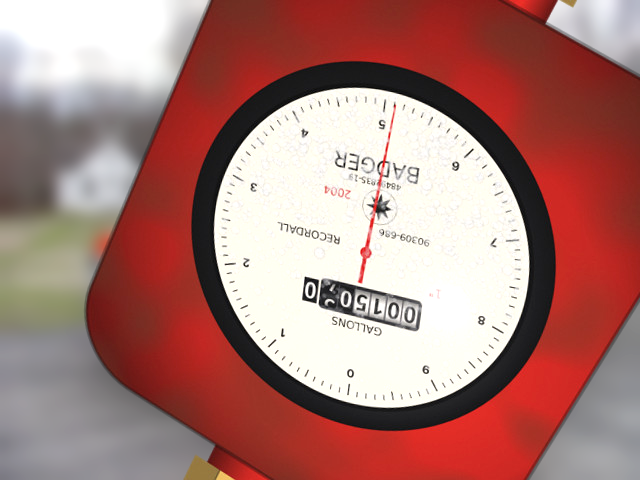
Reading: 15035.1 gal
